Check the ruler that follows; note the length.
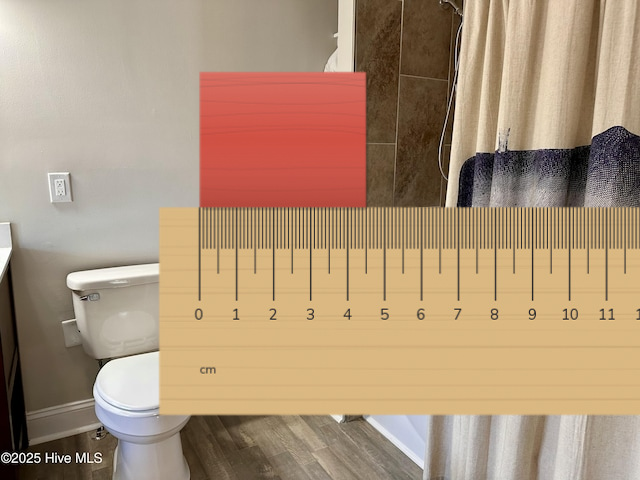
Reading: 4.5 cm
